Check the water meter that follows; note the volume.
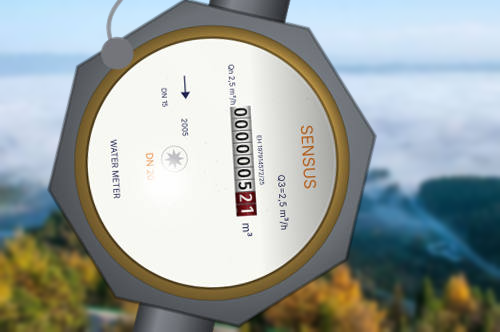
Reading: 5.21 m³
